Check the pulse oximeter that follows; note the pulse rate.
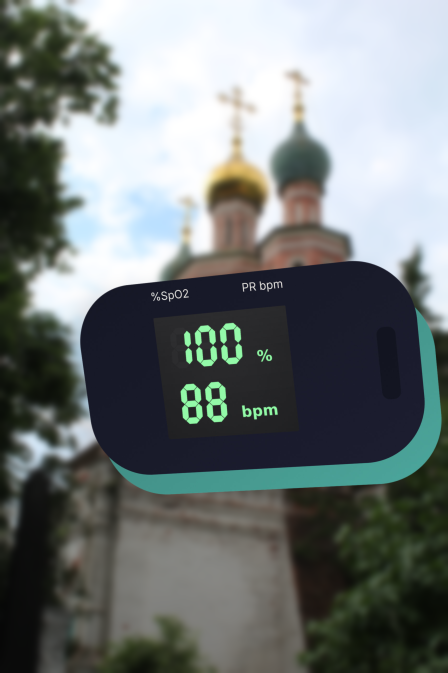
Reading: 88 bpm
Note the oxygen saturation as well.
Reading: 100 %
